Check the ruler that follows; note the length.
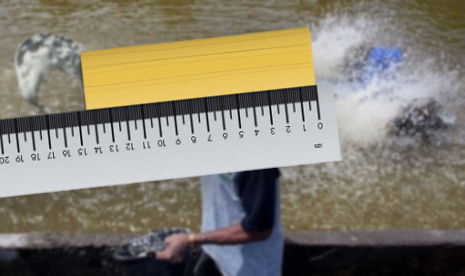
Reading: 14.5 cm
